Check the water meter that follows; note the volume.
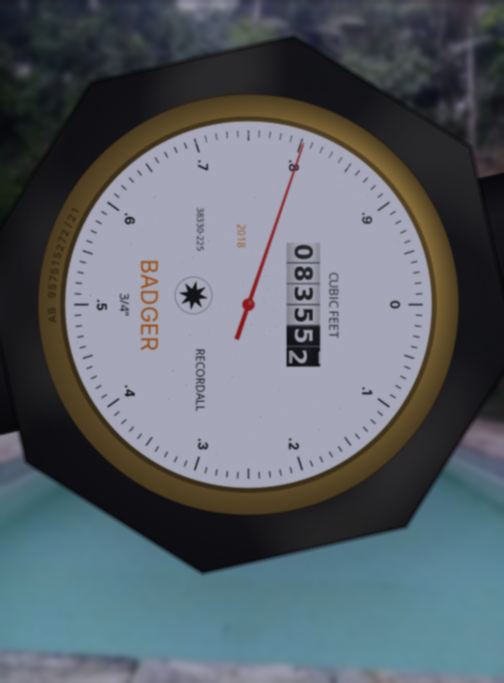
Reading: 83551.80 ft³
